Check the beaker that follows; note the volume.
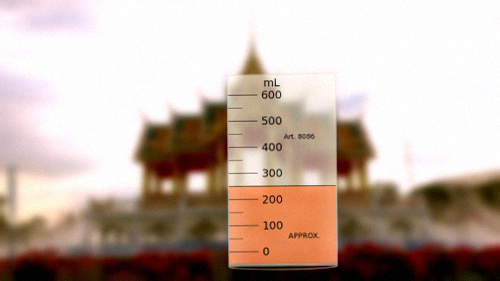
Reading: 250 mL
